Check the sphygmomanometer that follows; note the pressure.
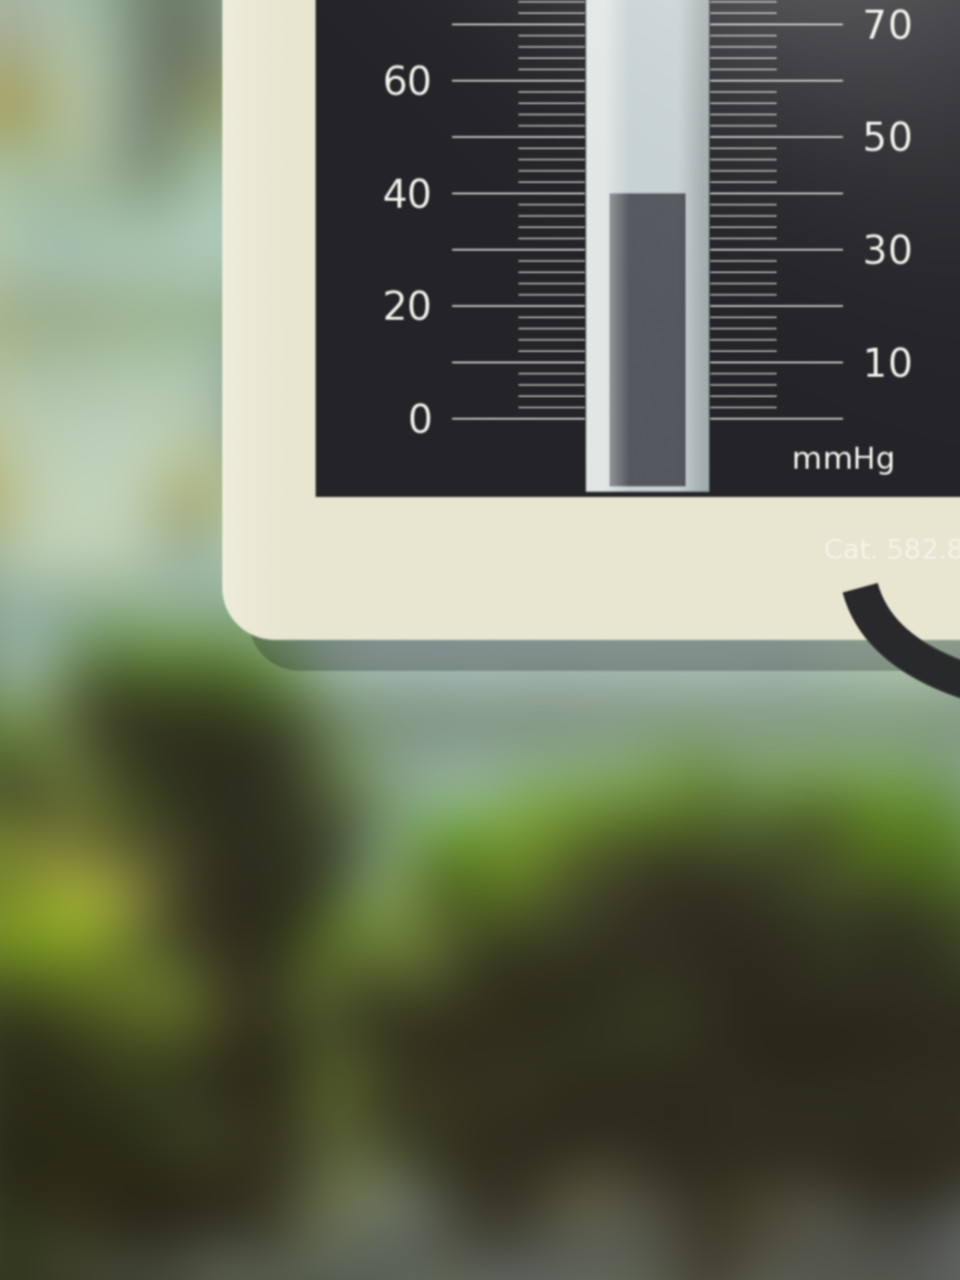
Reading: 40 mmHg
